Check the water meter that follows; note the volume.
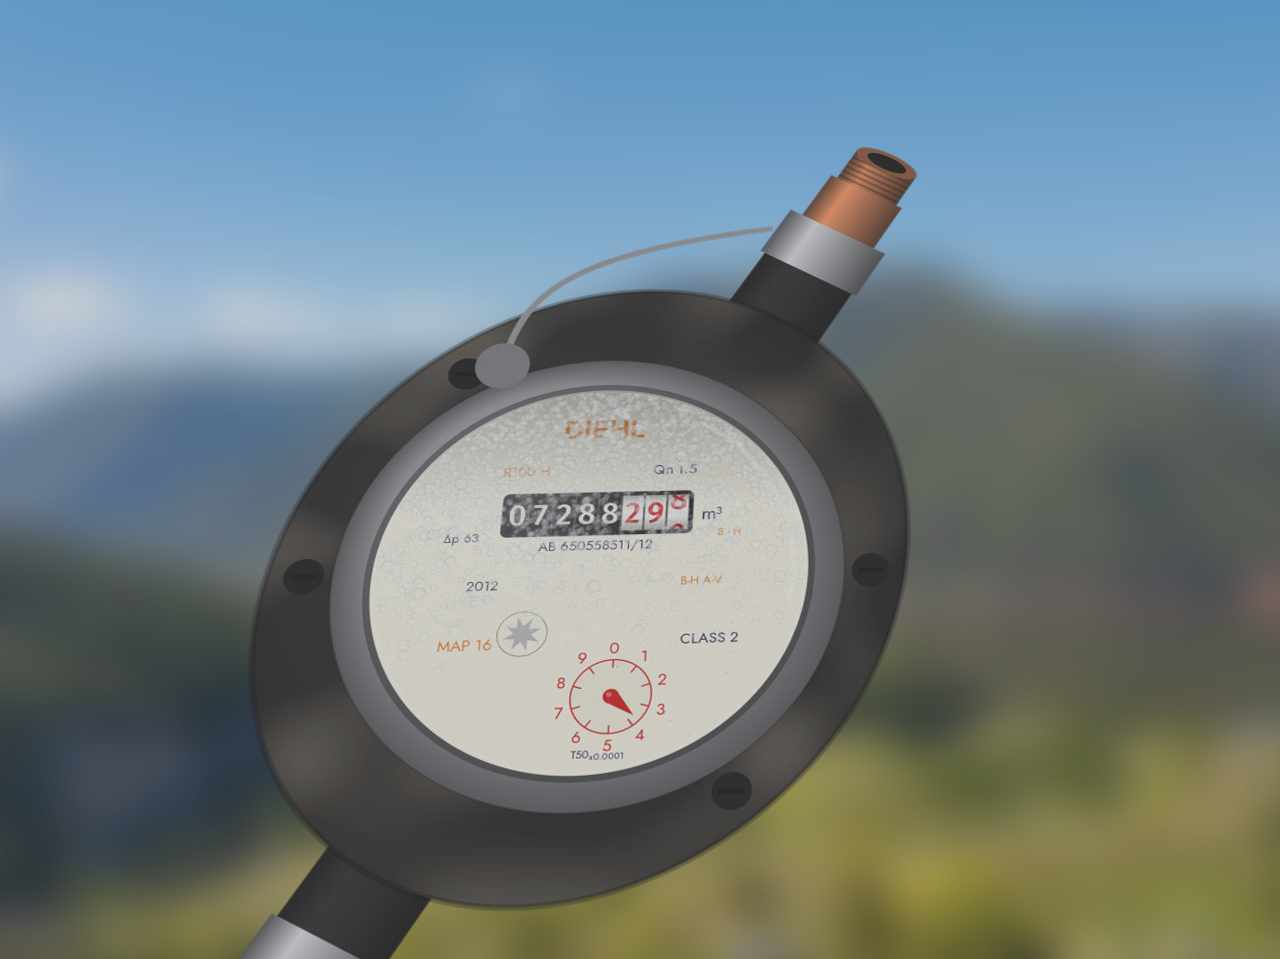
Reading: 7288.2983 m³
